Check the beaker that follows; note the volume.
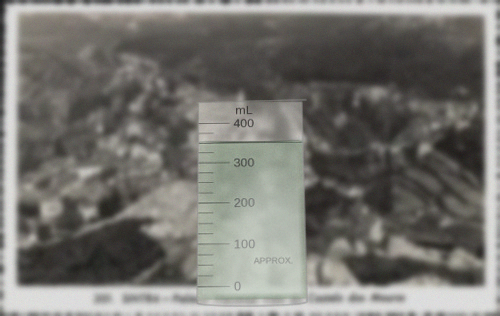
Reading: 350 mL
